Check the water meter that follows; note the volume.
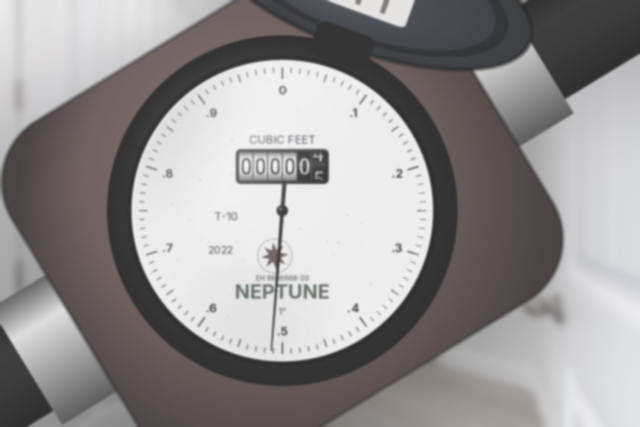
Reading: 4.51 ft³
